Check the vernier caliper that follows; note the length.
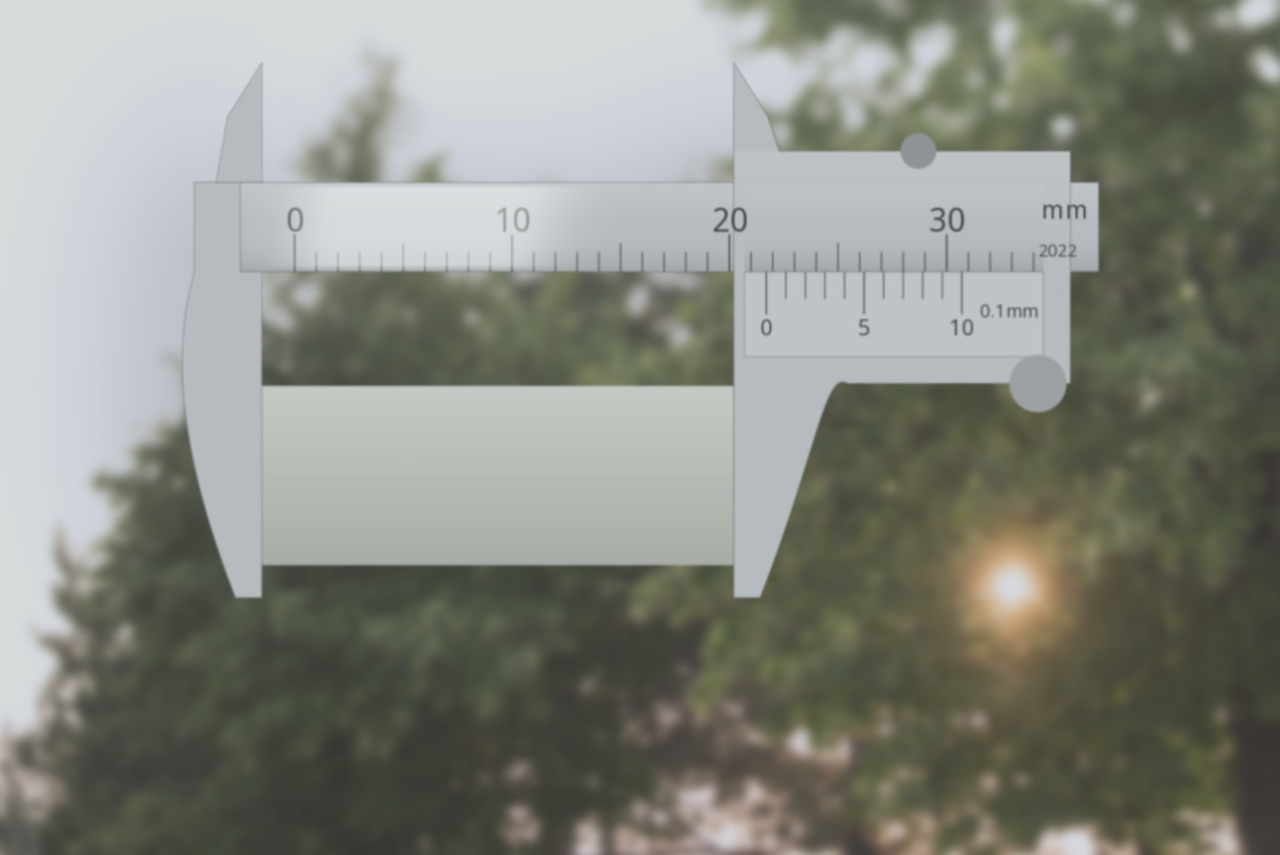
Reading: 21.7 mm
